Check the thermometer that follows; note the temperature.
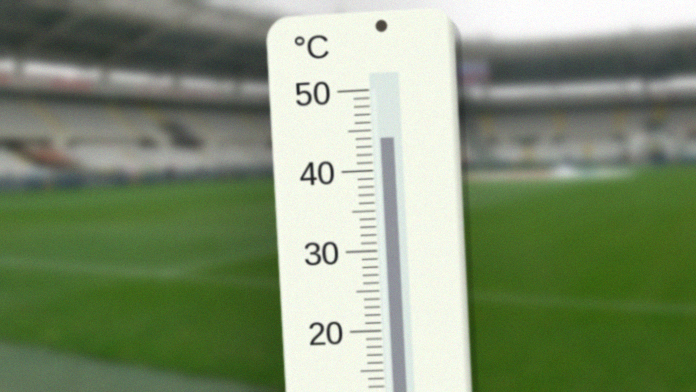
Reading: 44 °C
